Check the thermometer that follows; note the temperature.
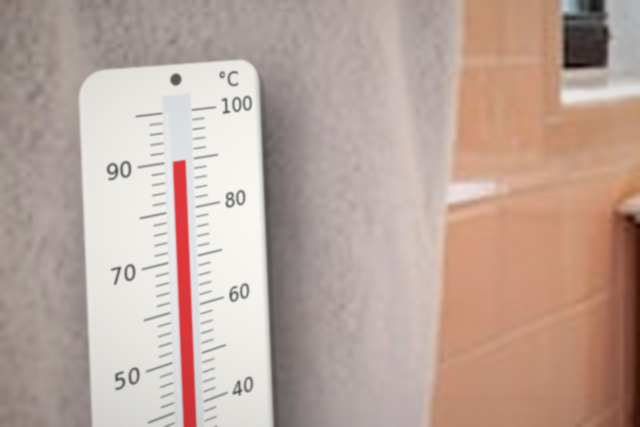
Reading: 90 °C
